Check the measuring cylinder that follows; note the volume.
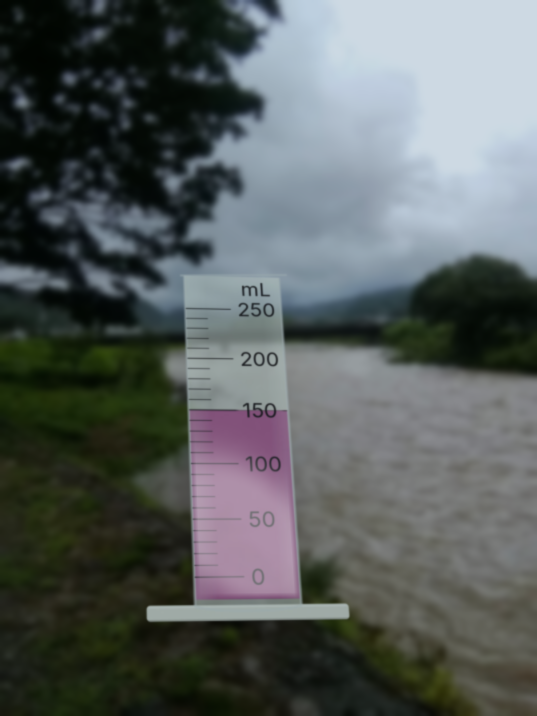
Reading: 150 mL
